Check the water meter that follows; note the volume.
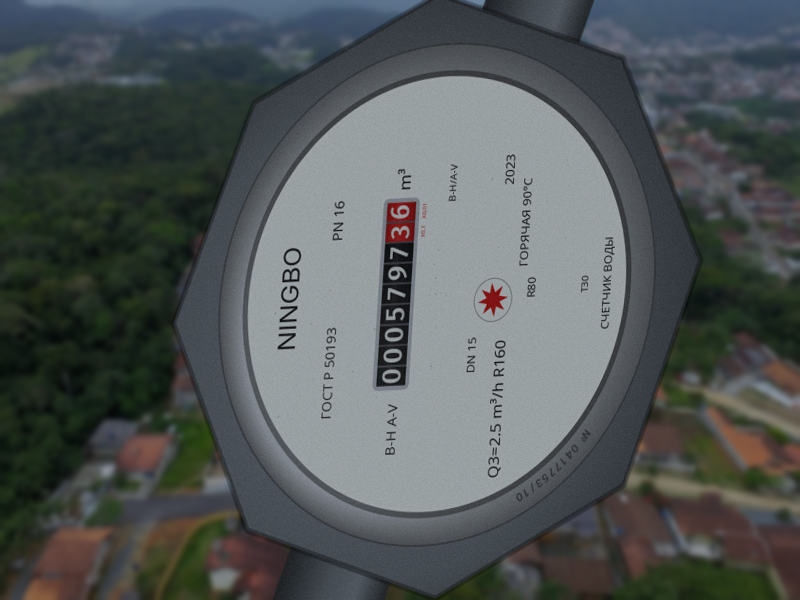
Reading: 5797.36 m³
